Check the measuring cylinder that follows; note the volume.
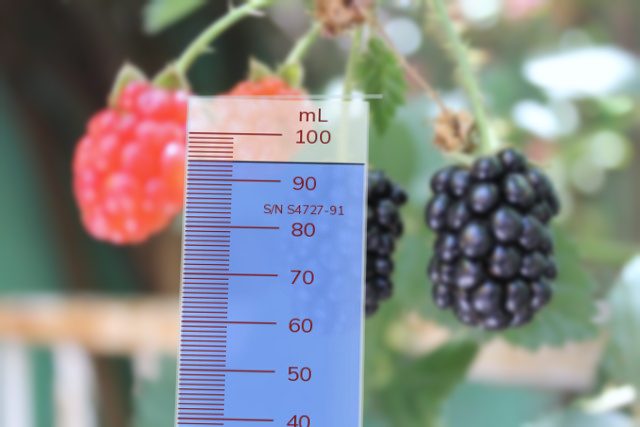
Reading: 94 mL
